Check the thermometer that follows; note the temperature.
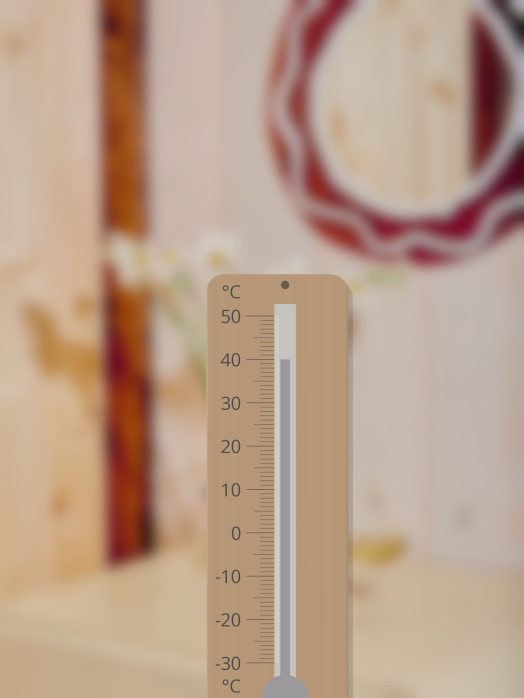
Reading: 40 °C
